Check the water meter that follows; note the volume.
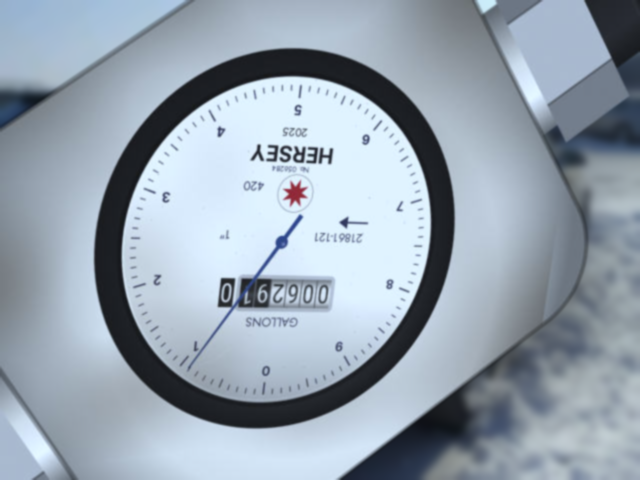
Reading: 62910.9 gal
